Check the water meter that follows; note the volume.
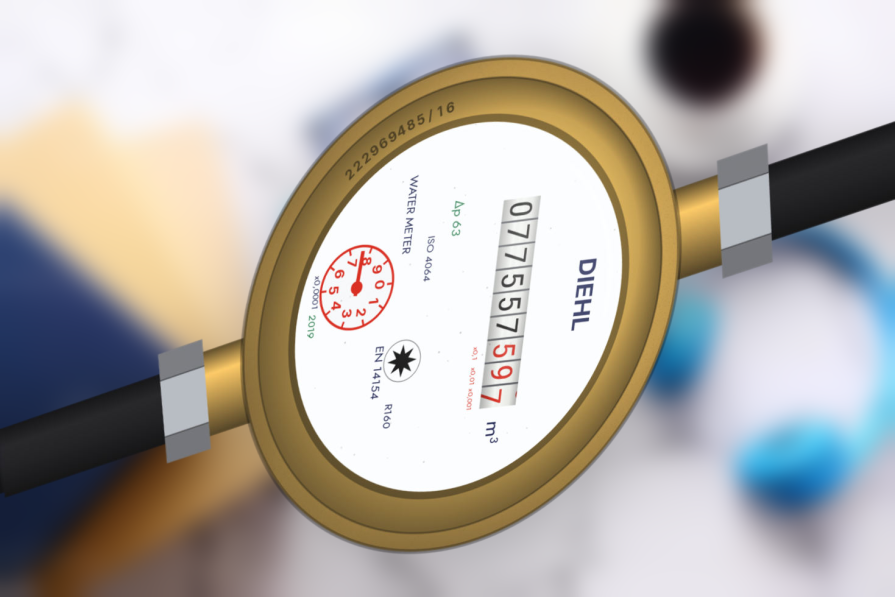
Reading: 77557.5967 m³
